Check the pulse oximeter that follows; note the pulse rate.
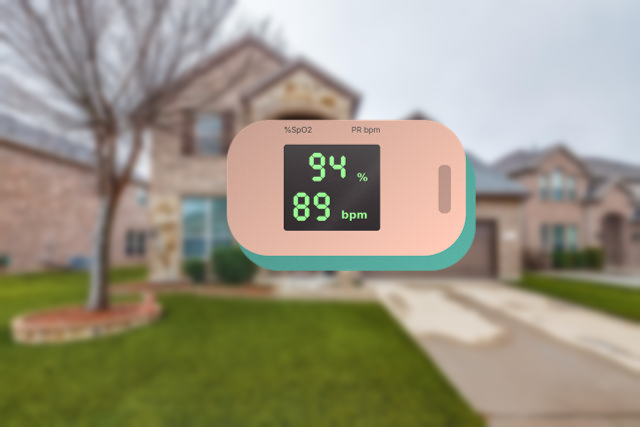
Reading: 89 bpm
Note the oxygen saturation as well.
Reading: 94 %
